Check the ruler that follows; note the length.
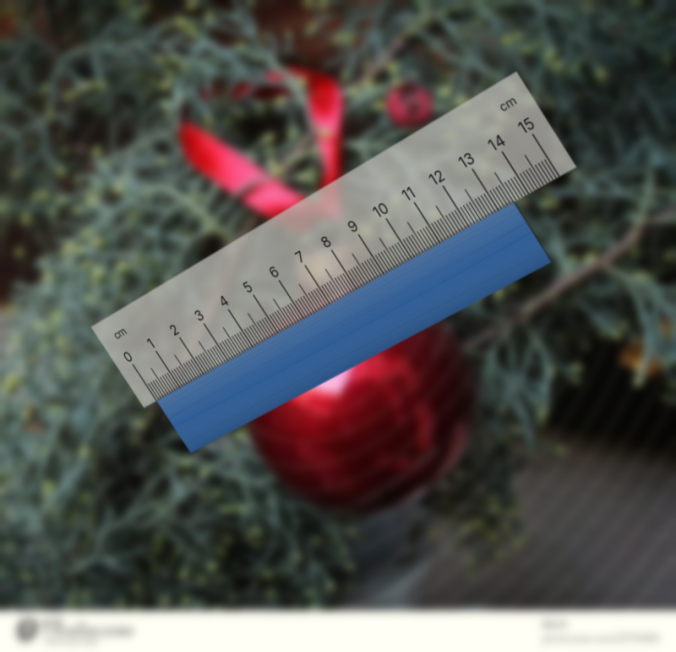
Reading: 13.5 cm
